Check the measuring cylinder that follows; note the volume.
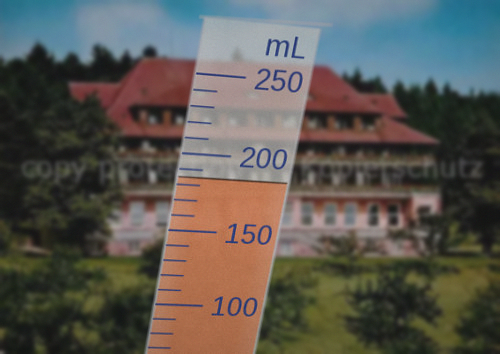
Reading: 185 mL
